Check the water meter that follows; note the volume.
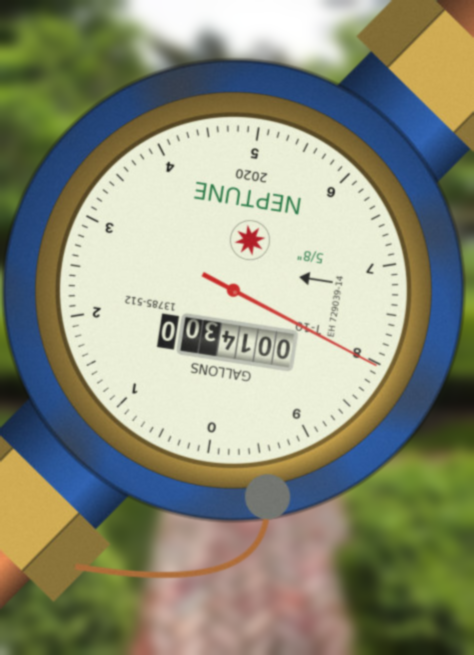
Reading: 14298.0 gal
